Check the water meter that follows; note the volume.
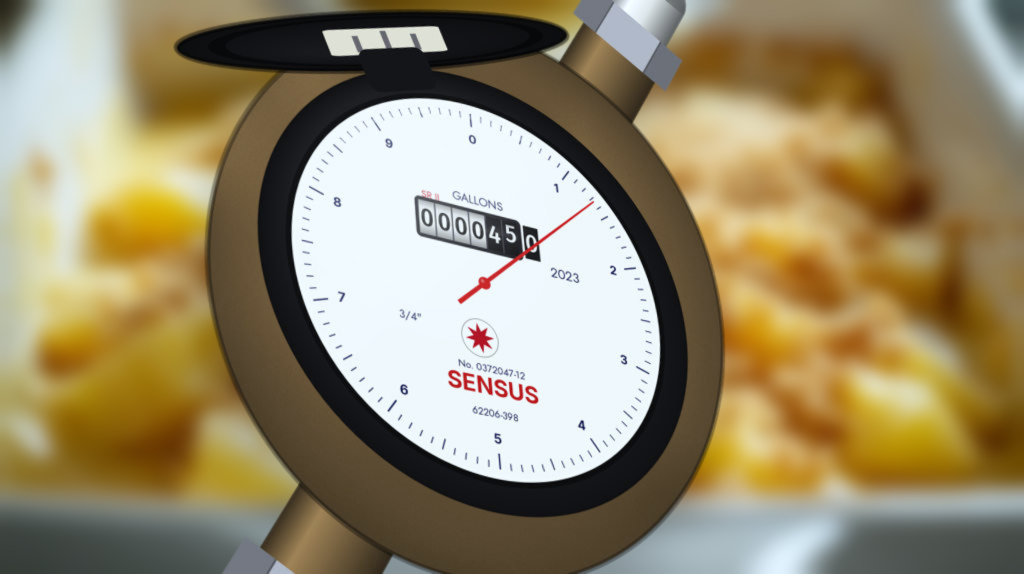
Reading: 451.3 gal
